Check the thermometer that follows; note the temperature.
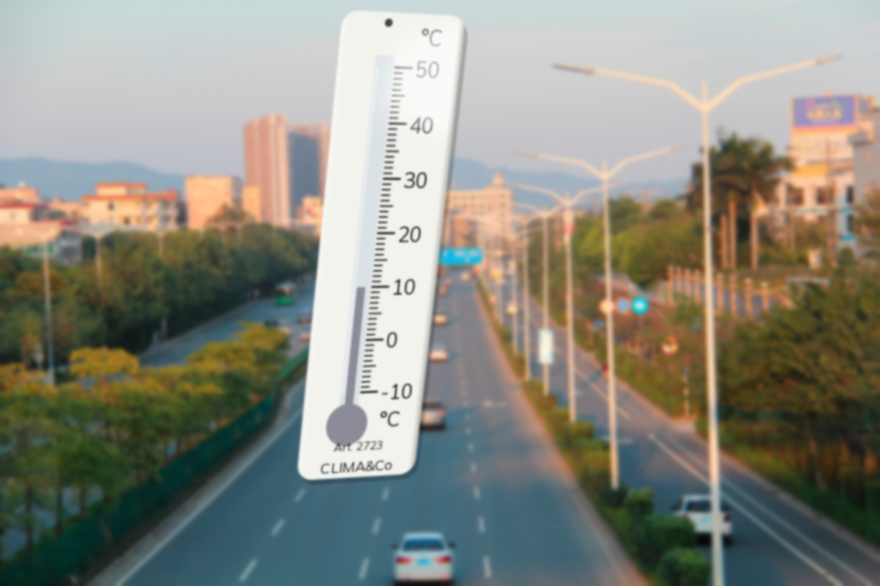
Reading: 10 °C
